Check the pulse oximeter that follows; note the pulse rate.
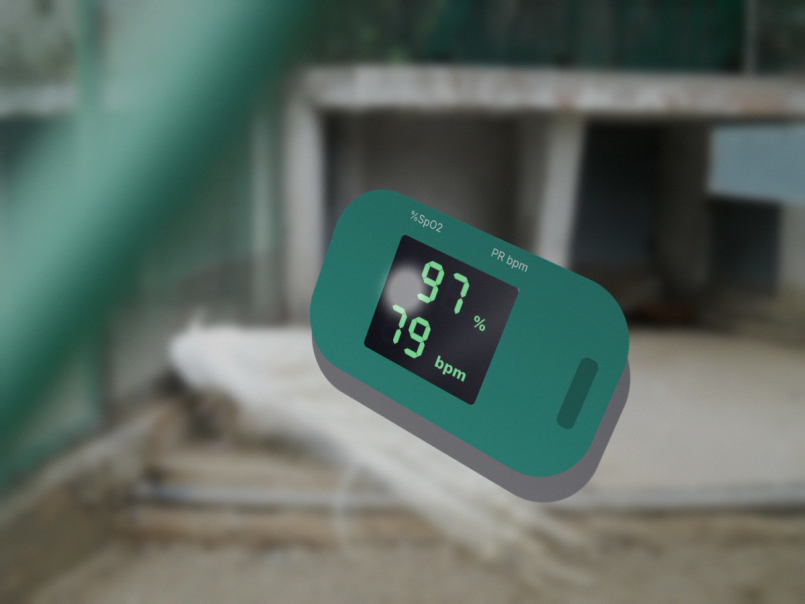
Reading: 79 bpm
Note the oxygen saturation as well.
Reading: 97 %
